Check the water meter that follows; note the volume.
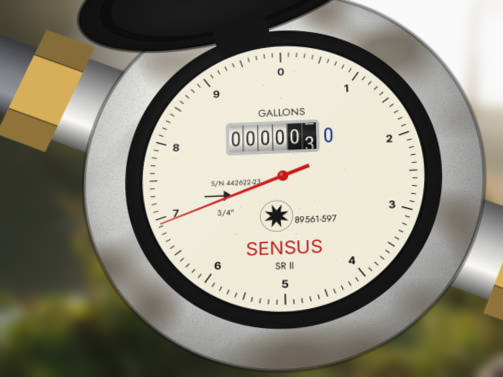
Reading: 26.9 gal
